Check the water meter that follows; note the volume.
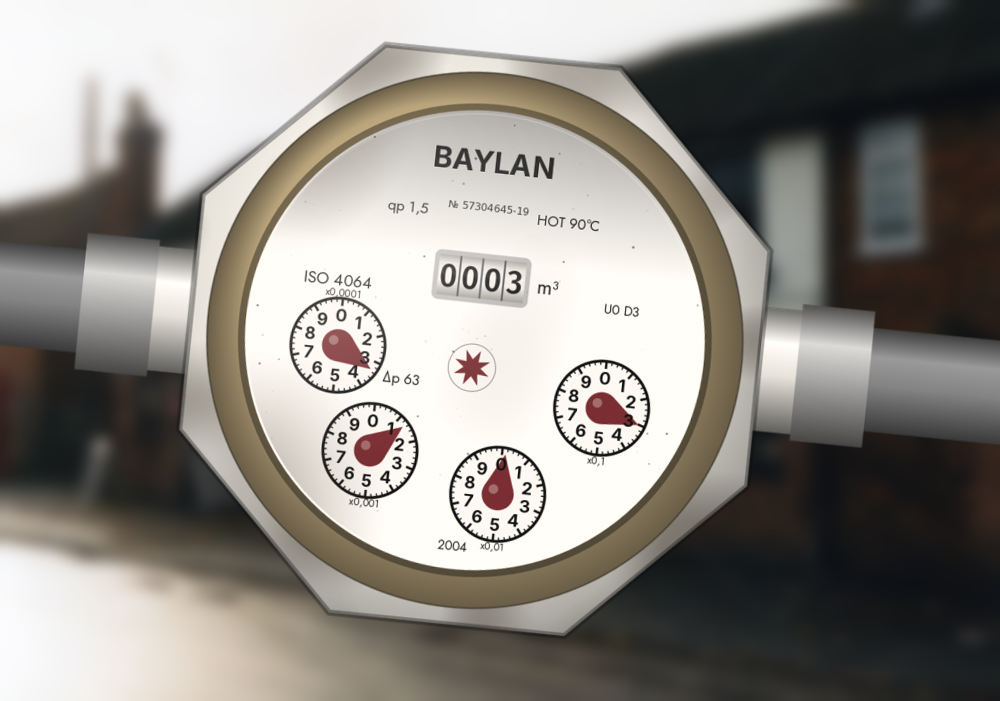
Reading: 3.3013 m³
